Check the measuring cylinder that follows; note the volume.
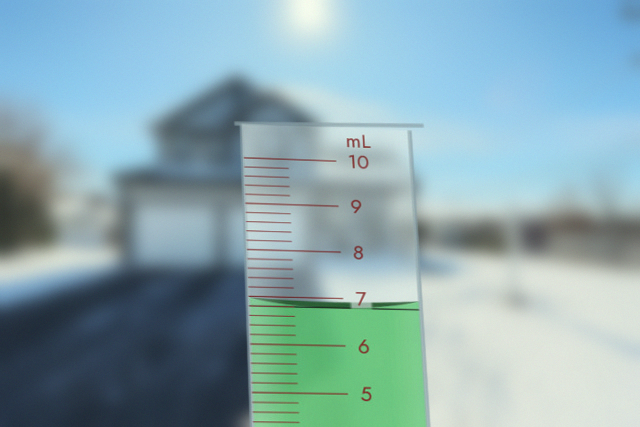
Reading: 6.8 mL
